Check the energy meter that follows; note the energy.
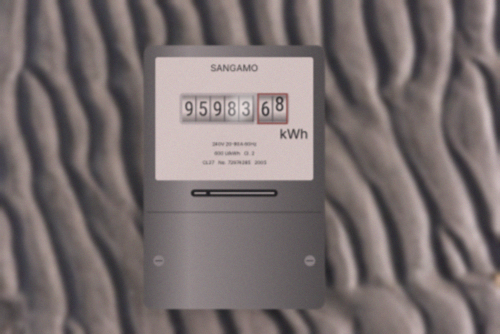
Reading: 95983.68 kWh
